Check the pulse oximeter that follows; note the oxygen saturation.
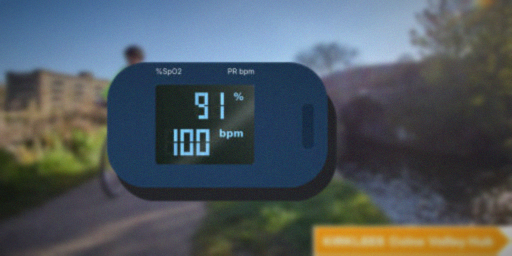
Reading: 91 %
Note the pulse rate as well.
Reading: 100 bpm
